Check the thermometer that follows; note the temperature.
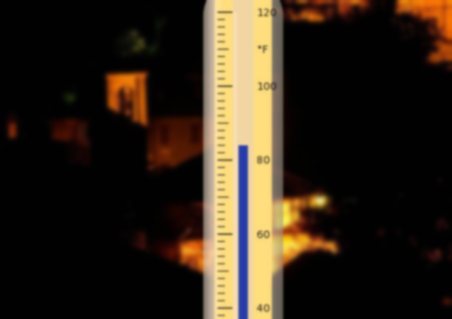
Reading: 84 °F
